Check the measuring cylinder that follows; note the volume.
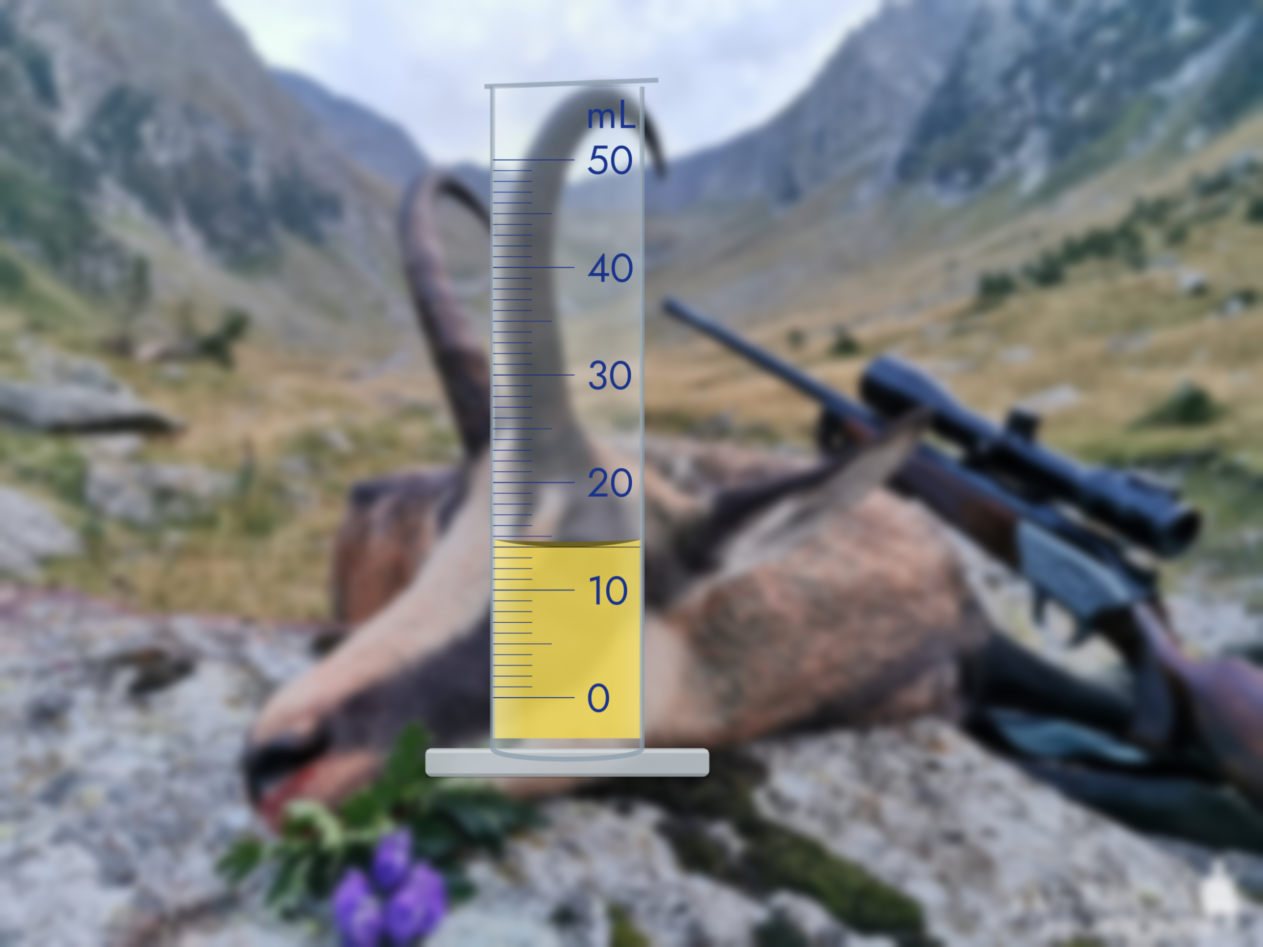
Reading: 14 mL
